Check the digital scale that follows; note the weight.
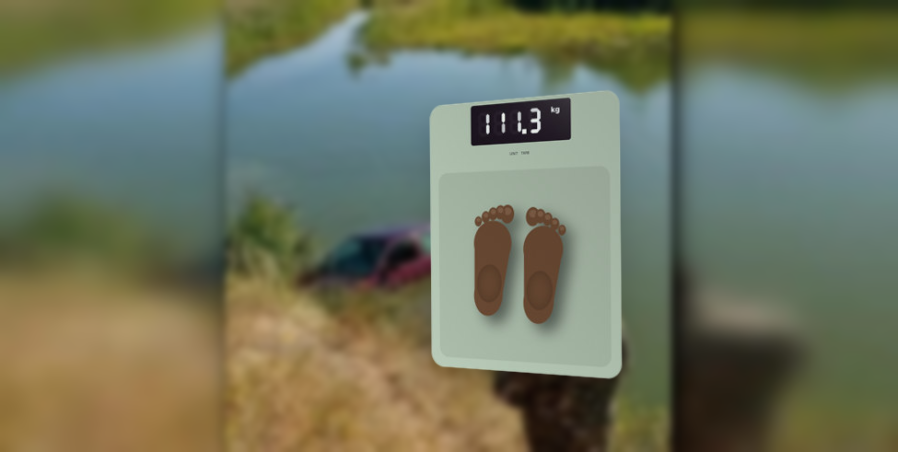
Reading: 111.3 kg
